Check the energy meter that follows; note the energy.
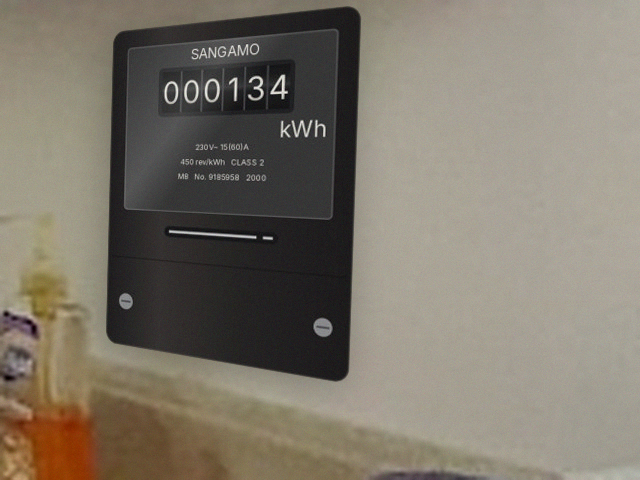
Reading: 134 kWh
